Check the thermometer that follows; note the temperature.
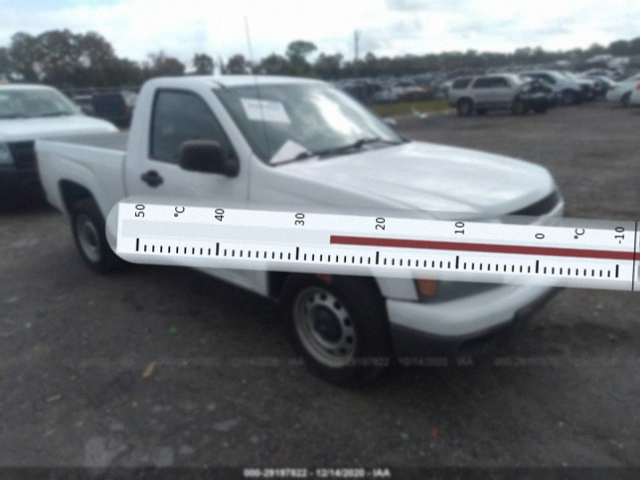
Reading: 26 °C
